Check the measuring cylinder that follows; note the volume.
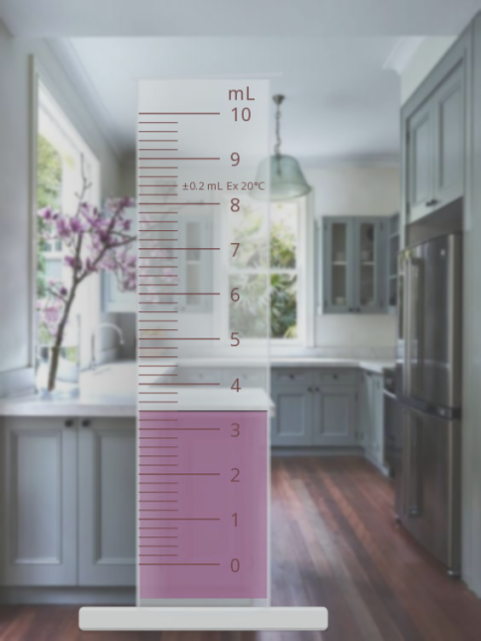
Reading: 3.4 mL
